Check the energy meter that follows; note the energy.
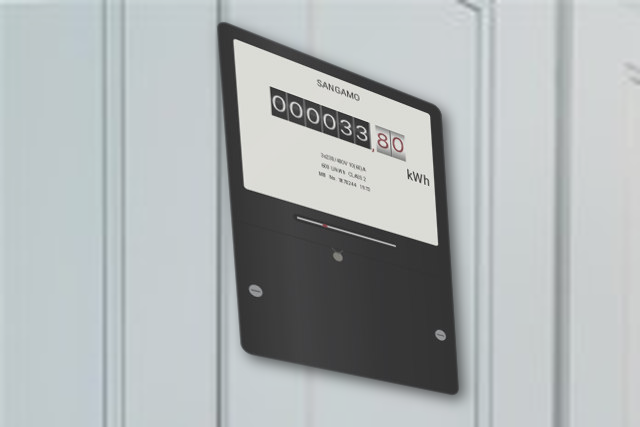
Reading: 33.80 kWh
